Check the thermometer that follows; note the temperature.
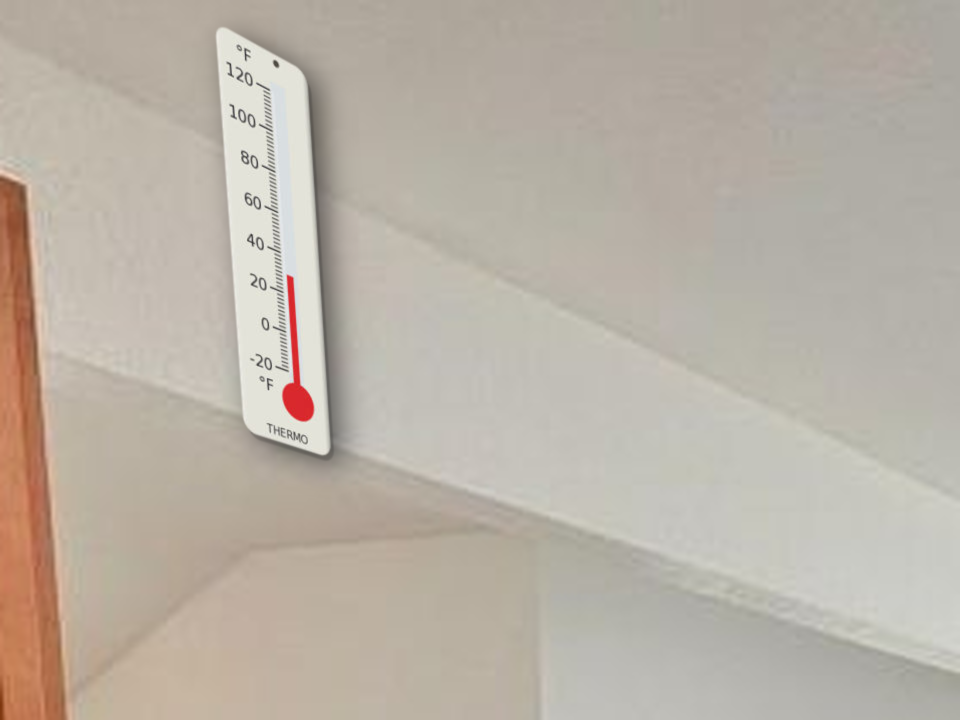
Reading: 30 °F
